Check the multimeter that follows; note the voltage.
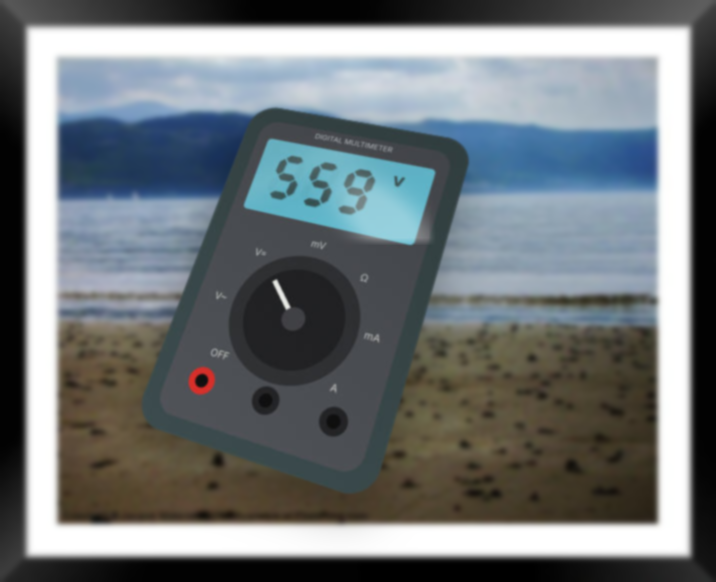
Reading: 559 V
